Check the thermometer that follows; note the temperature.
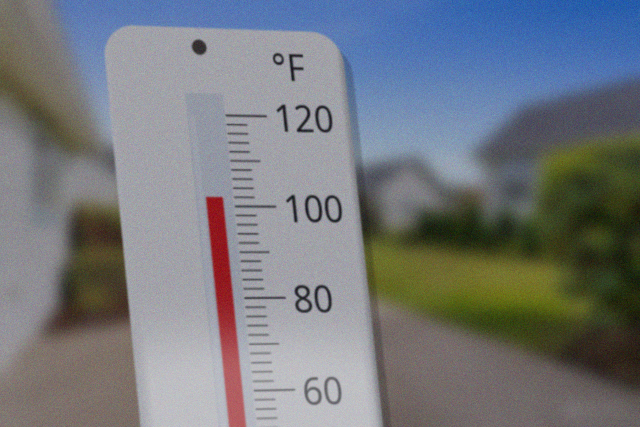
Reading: 102 °F
